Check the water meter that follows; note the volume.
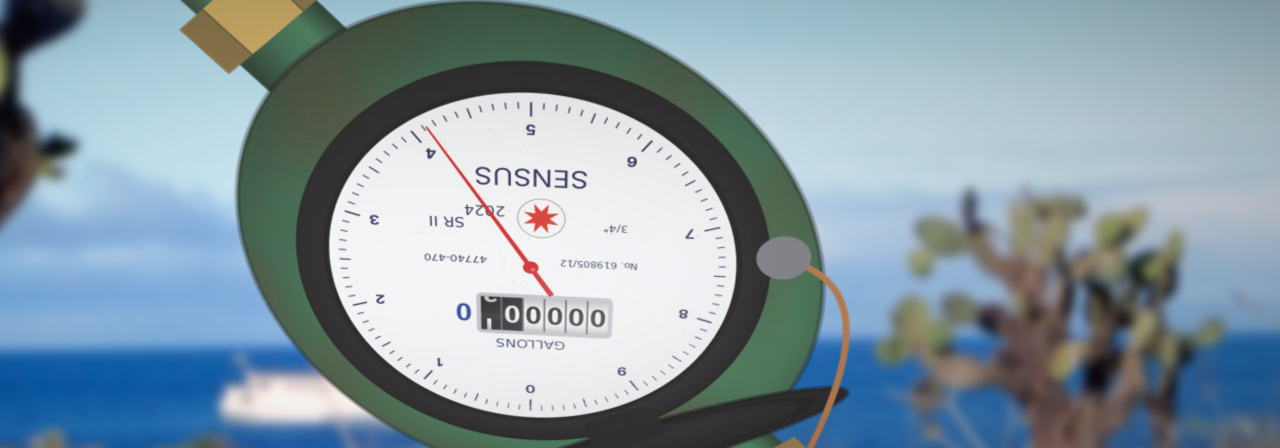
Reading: 14.1 gal
